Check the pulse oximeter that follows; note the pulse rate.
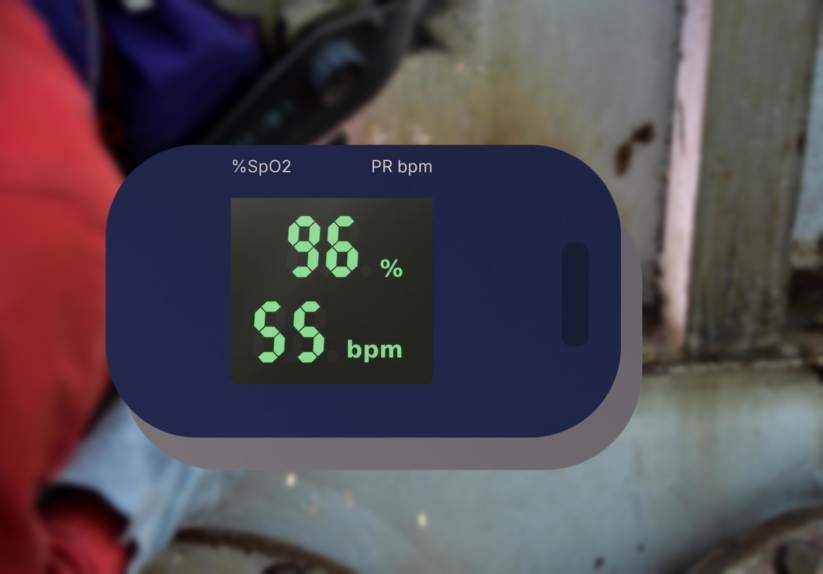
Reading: 55 bpm
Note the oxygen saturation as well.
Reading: 96 %
